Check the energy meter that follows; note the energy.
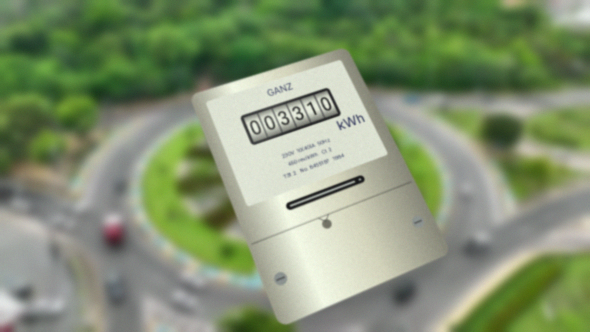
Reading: 3310 kWh
